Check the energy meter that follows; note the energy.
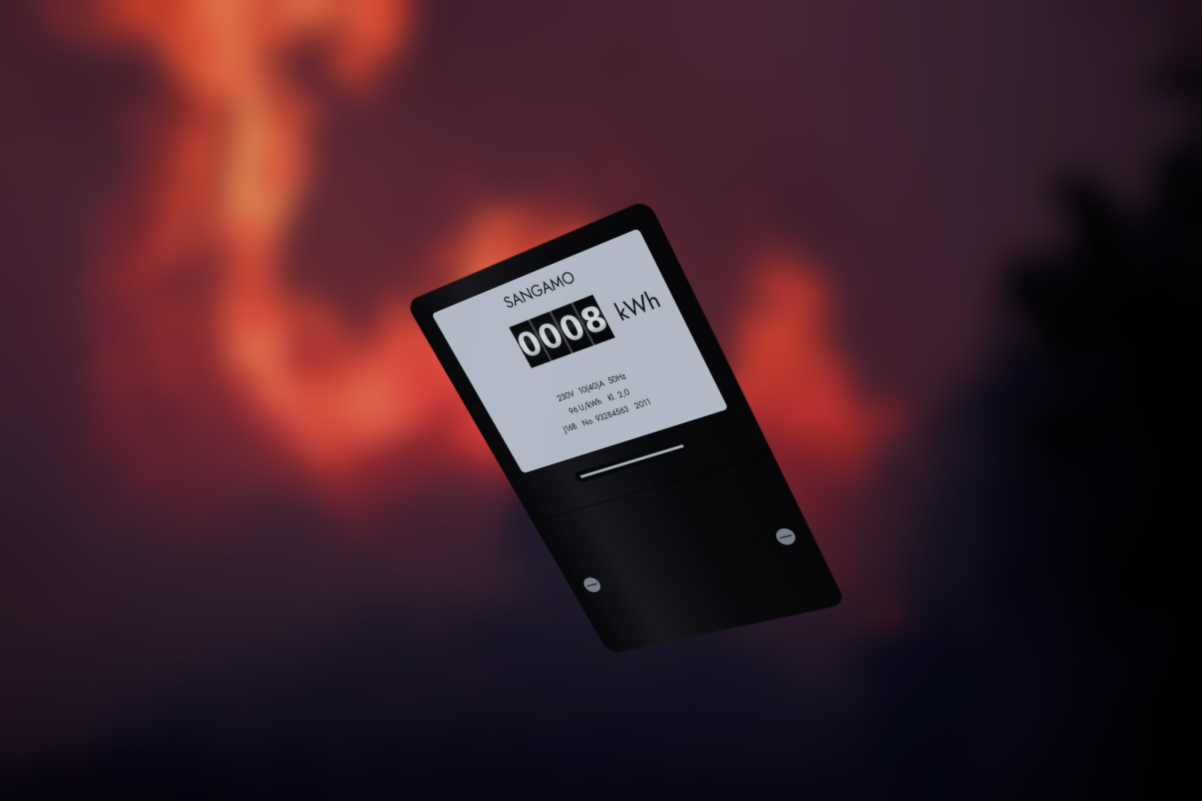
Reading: 8 kWh
